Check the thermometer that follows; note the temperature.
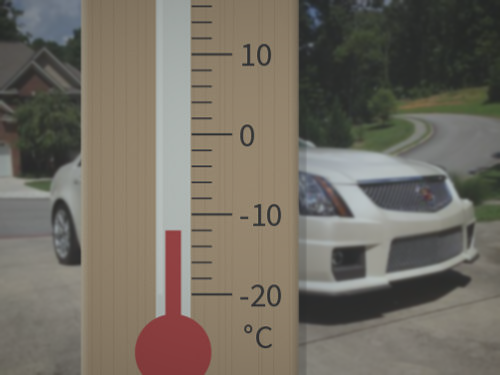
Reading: -12 °C
